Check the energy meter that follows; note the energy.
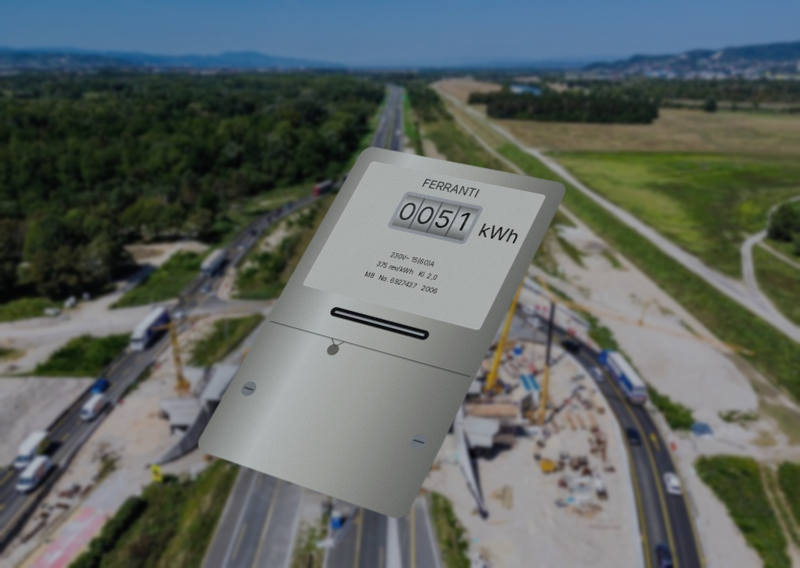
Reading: 51 kWh
